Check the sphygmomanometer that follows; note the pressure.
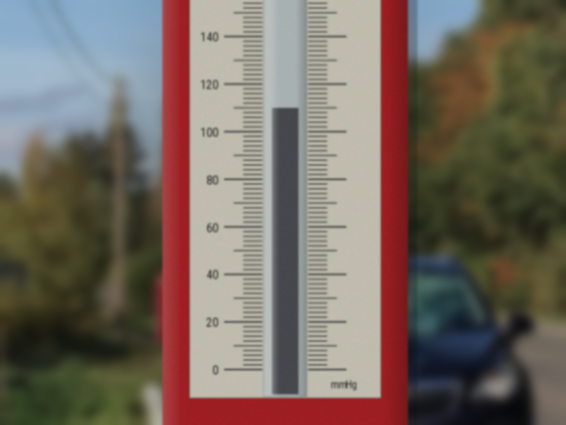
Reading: 110 mmHg
